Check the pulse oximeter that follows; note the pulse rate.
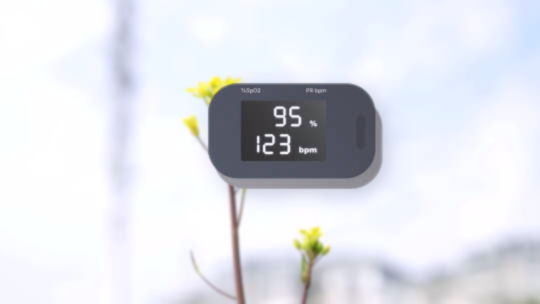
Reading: 123 bpm
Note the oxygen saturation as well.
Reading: 95 %
